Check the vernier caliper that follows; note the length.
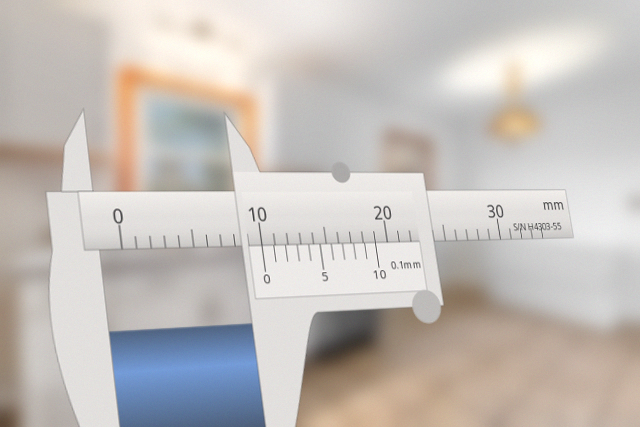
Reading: 10.0 mm
